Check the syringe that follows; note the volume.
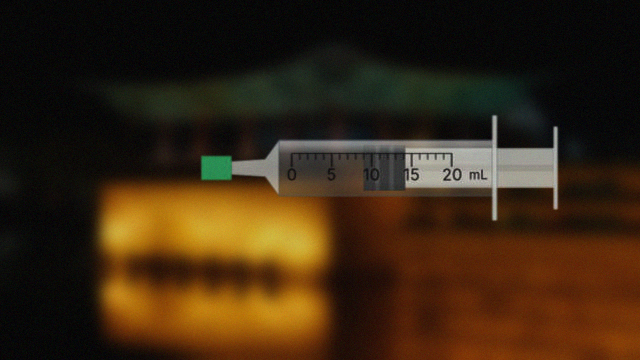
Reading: 9 mL
